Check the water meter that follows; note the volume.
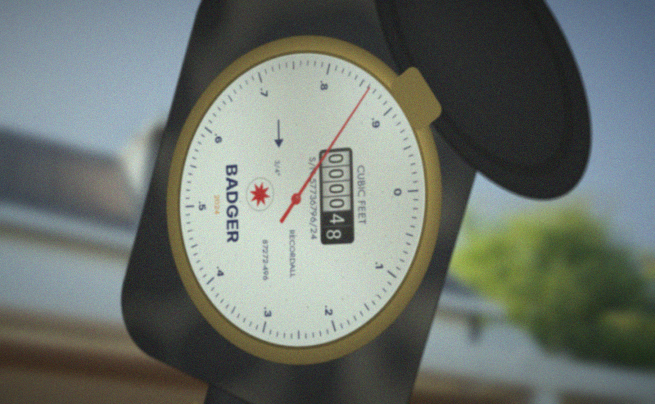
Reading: 47.86 ft³
